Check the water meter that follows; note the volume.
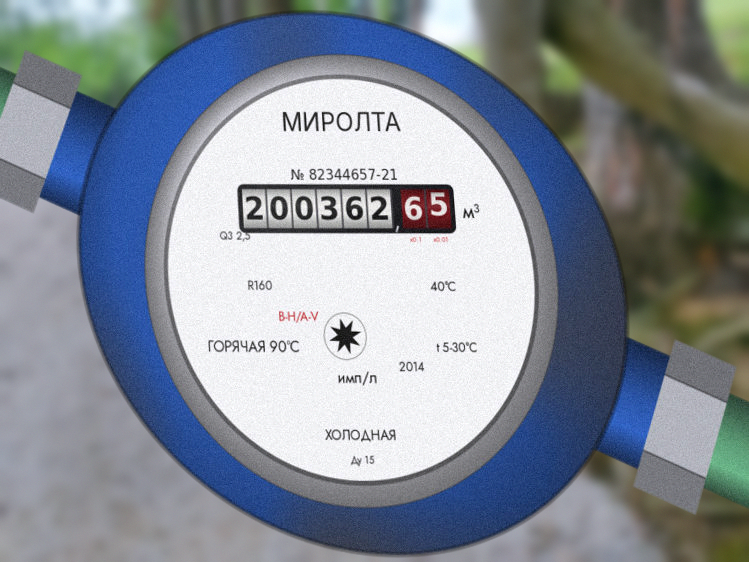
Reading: 200362.65 m³
